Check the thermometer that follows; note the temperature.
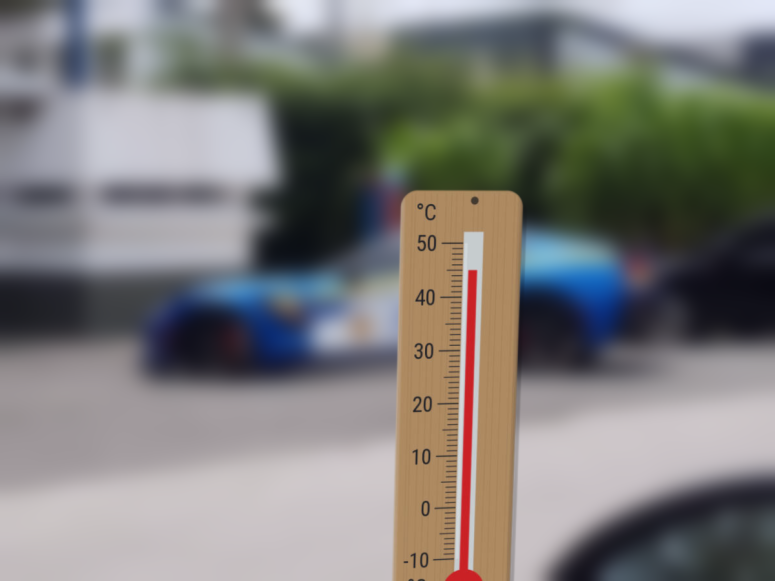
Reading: 45 °C
